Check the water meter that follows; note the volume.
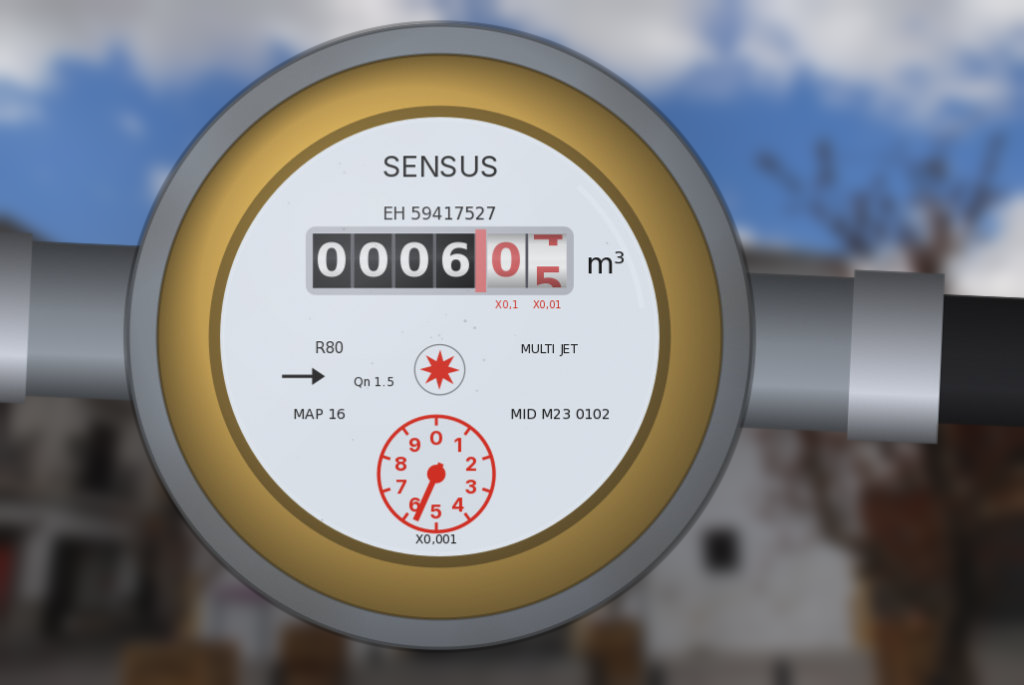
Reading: 6.045 m³
